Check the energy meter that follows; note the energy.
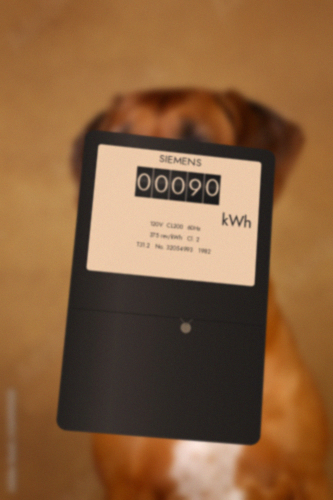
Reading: 90 kWh
